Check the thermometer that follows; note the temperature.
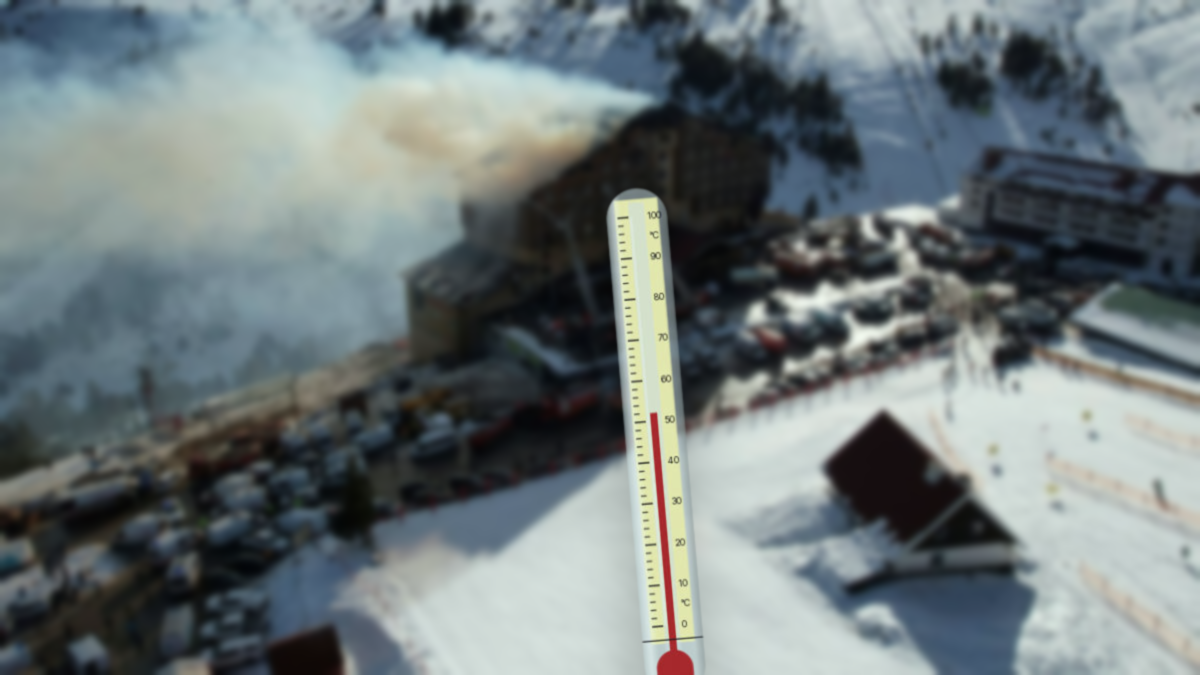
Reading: 52 °C
